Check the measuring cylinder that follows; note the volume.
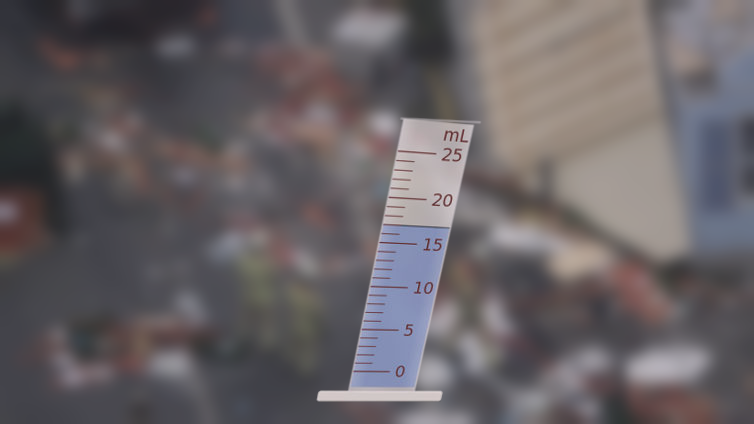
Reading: 17 mL
